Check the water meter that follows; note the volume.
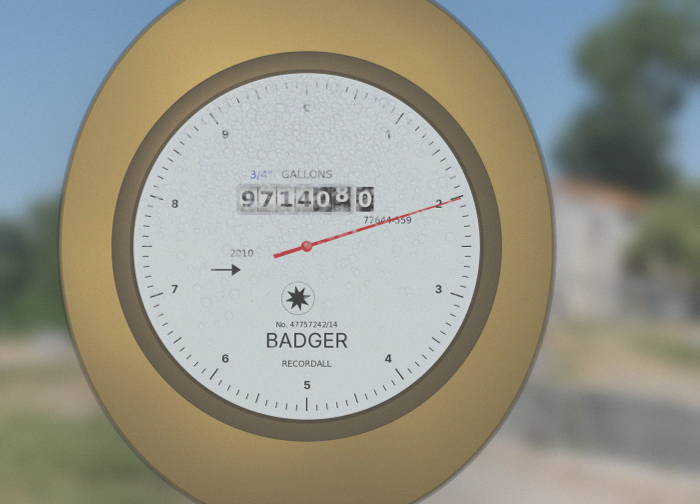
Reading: 9714082.0 gal
